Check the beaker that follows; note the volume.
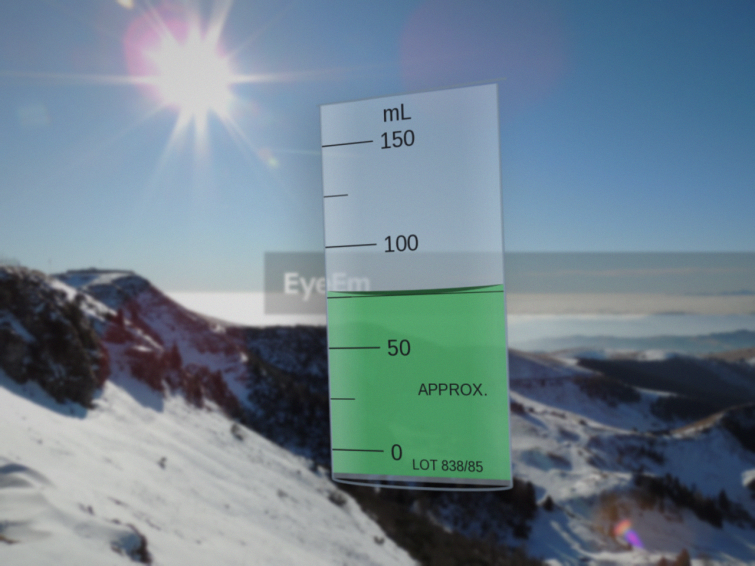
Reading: 75 mL
